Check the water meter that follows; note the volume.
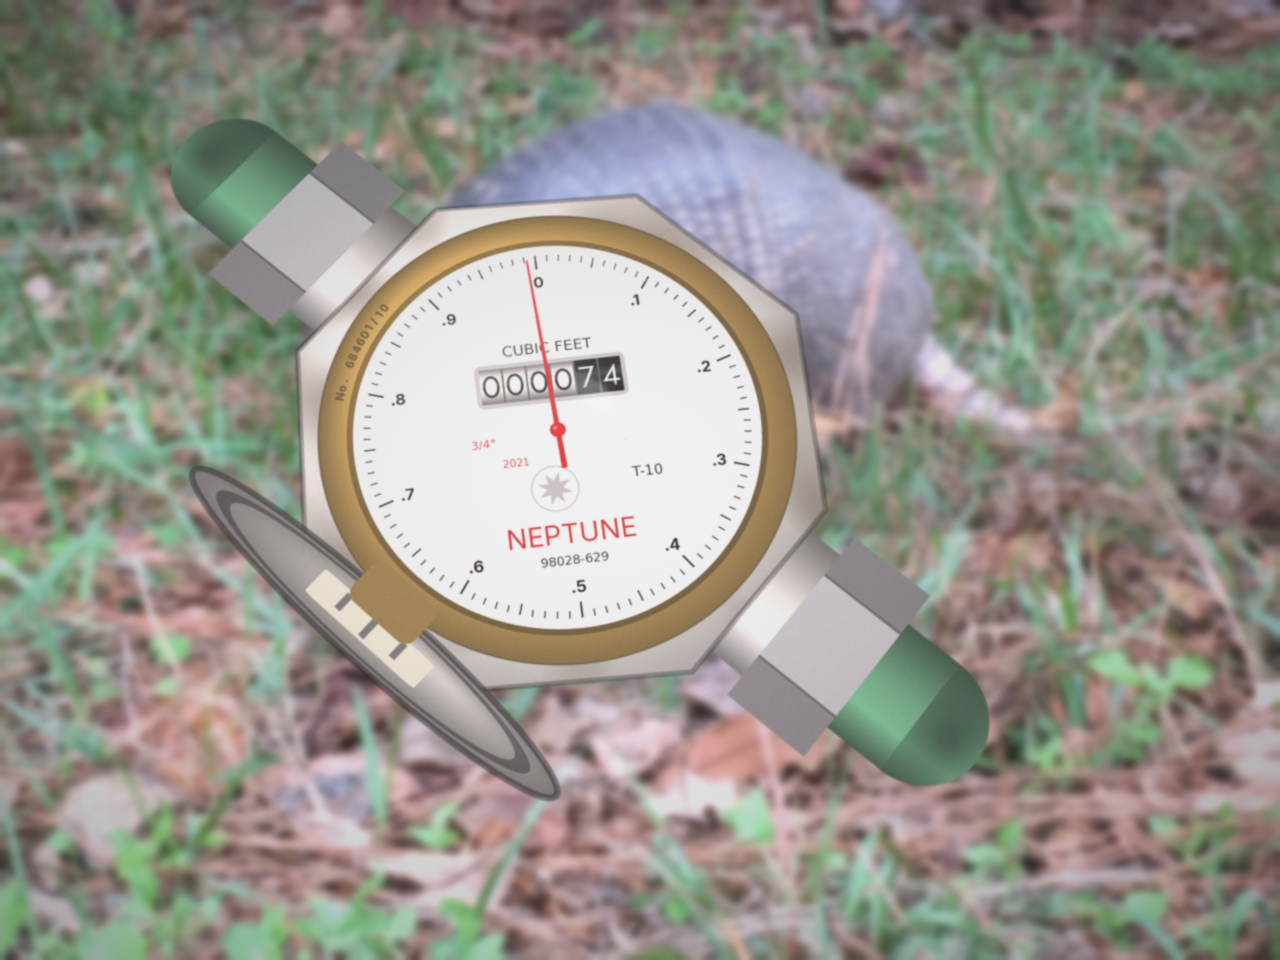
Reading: 73.99 ft³
